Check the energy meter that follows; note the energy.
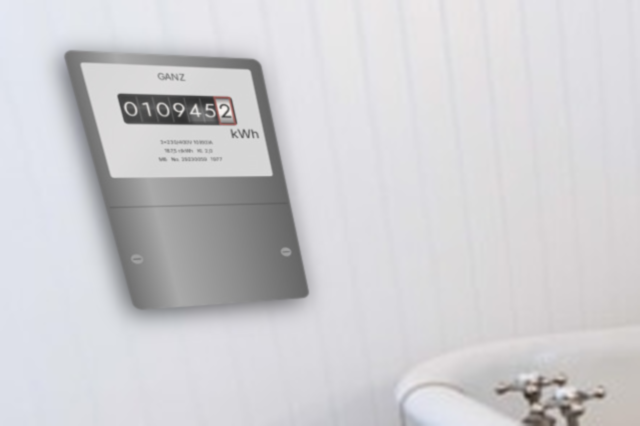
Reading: 10945.2 kWh
